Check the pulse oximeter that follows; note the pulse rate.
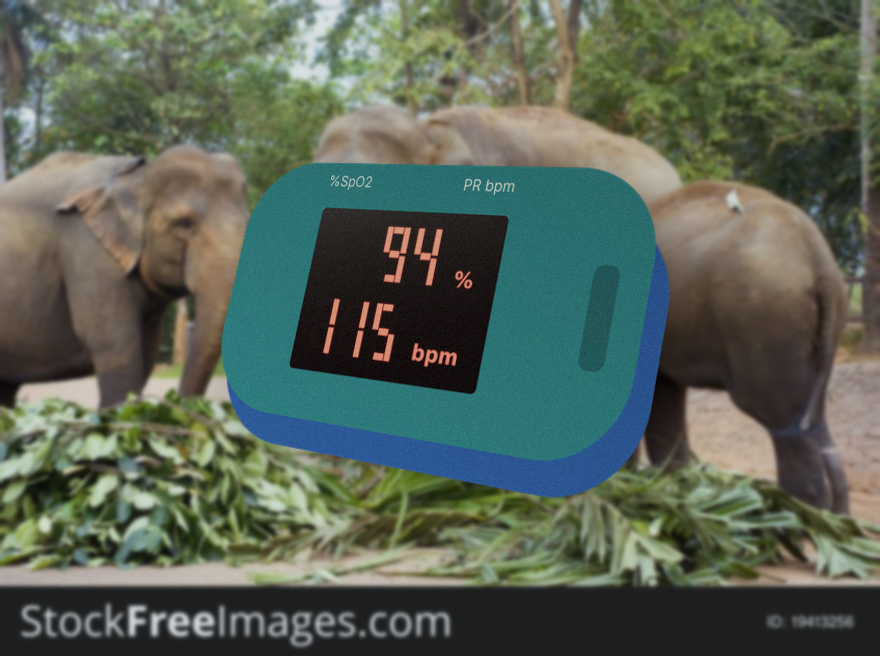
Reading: 115 bpm
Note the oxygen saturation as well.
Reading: 94 %
